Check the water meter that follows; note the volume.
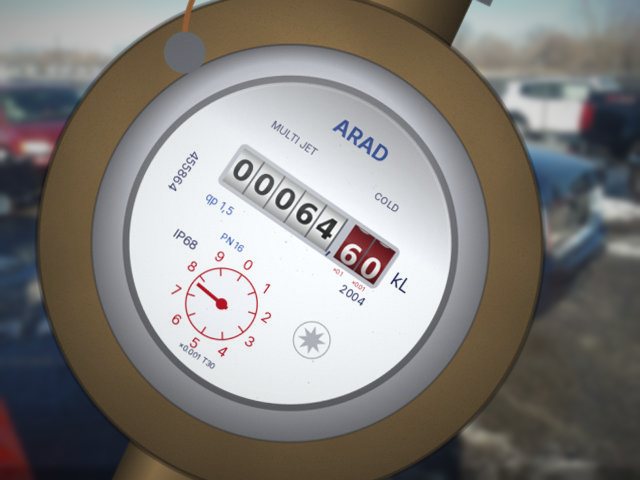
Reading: 64.597 kL
